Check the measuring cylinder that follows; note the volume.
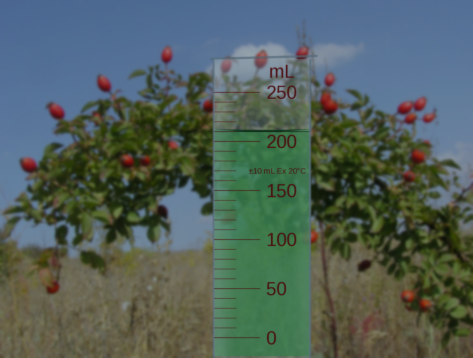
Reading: 210 mL
